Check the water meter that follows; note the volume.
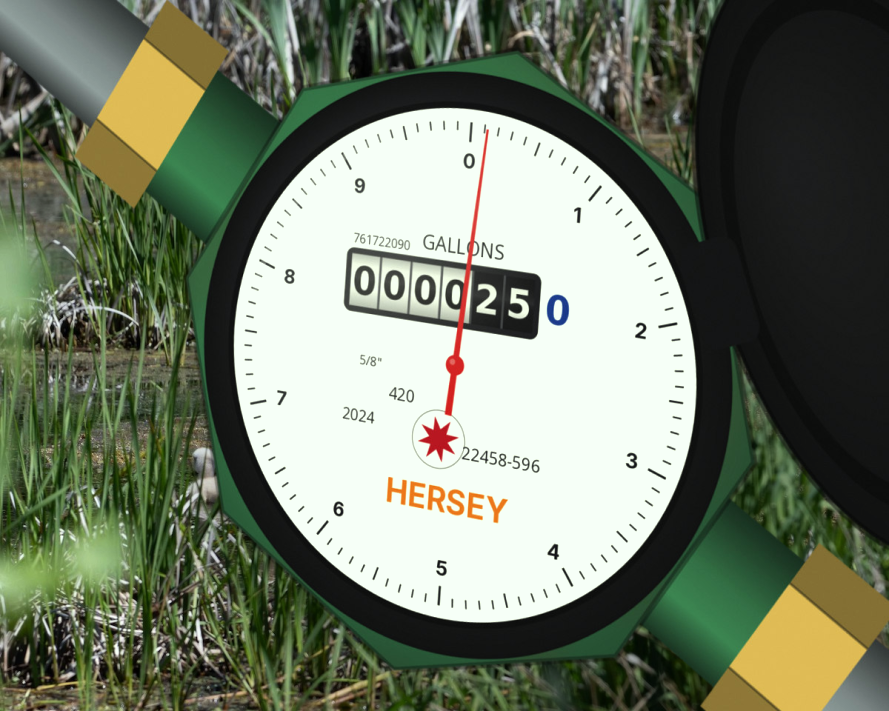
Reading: 250.1 gal
